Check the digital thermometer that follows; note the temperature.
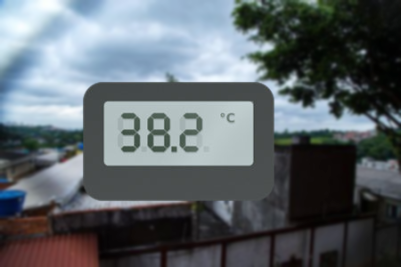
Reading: 38.2 °C
